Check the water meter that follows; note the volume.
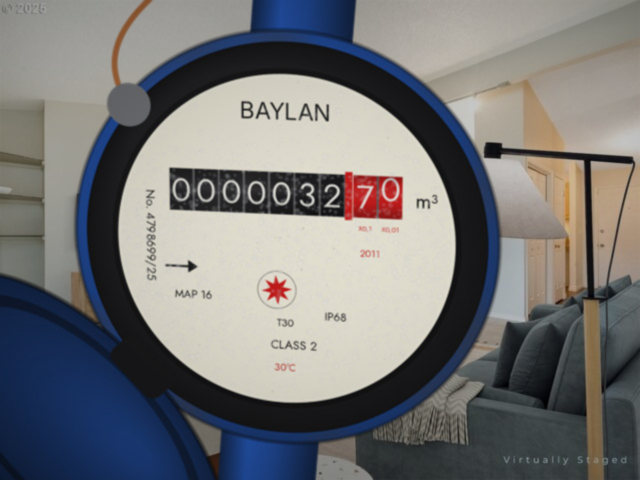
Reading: 32.70 m³
